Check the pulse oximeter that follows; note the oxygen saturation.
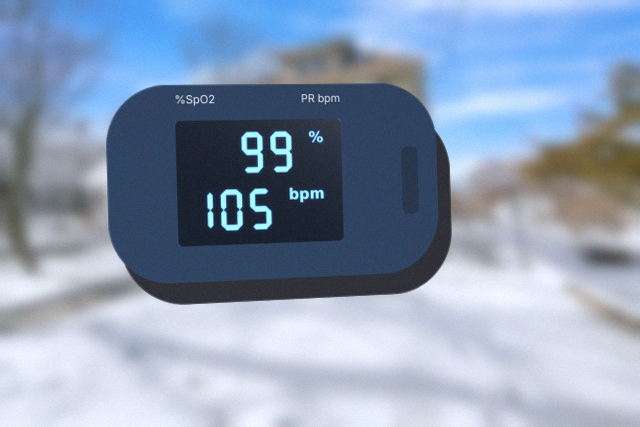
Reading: 99 %
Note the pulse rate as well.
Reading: 105 bpm
